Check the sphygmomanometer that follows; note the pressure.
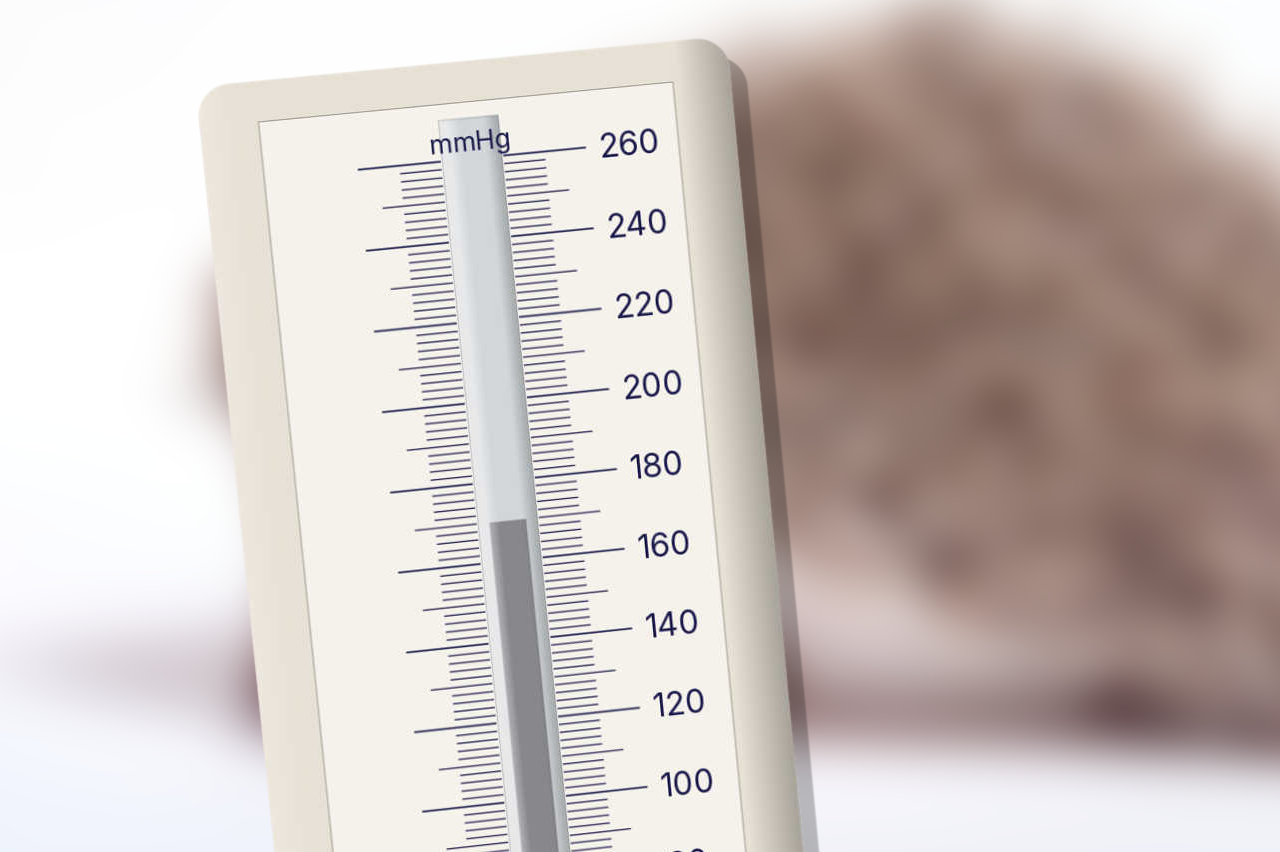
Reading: 170 mmHg
